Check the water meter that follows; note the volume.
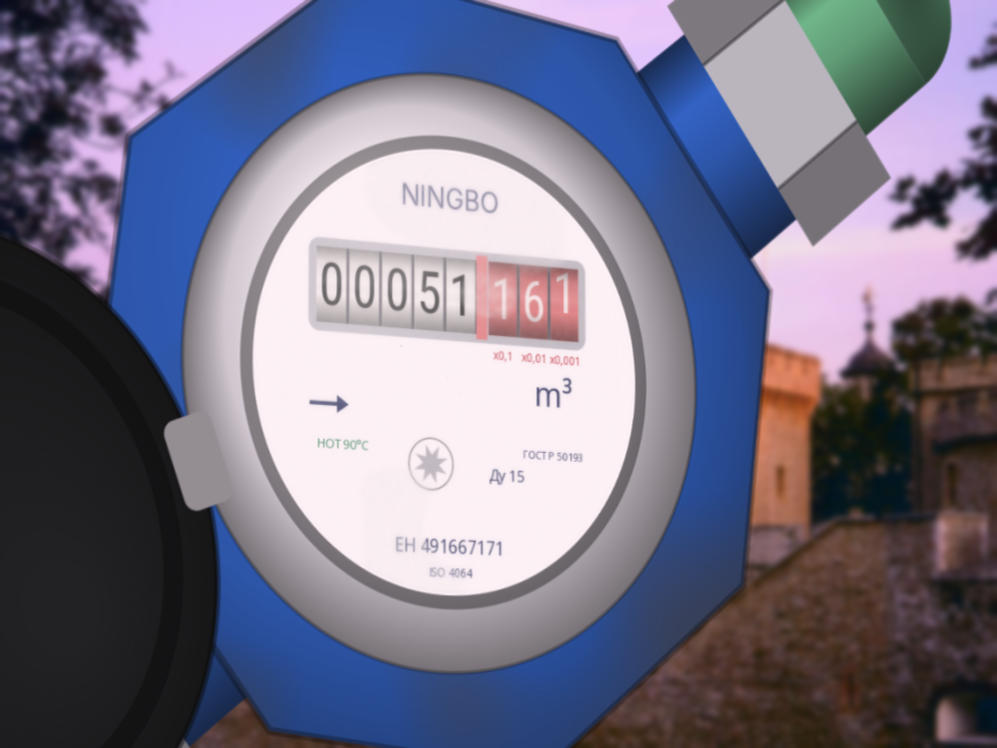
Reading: 51.161 m³
